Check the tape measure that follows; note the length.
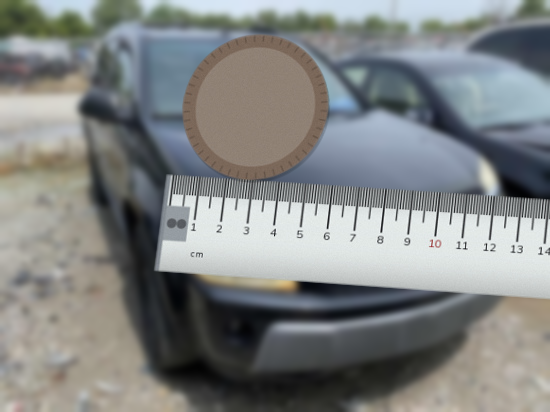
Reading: 5.5 cm
